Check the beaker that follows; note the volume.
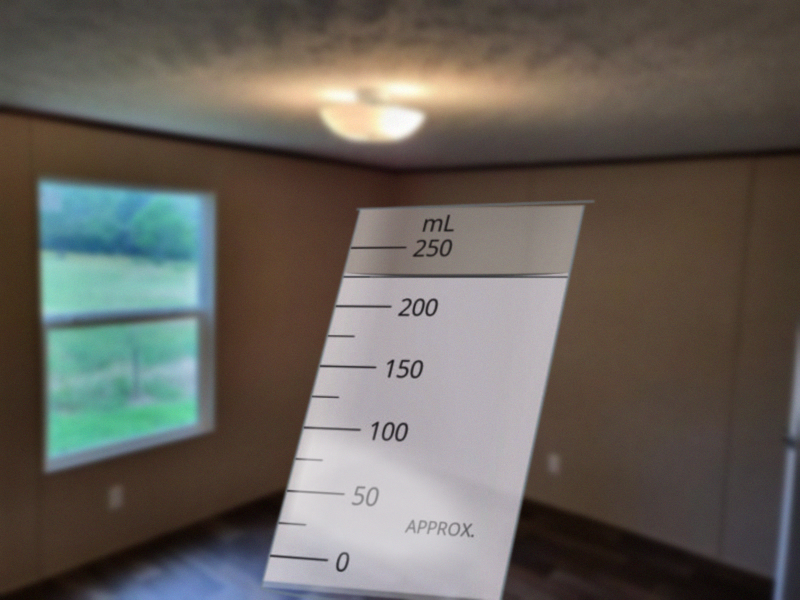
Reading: 225 mL
